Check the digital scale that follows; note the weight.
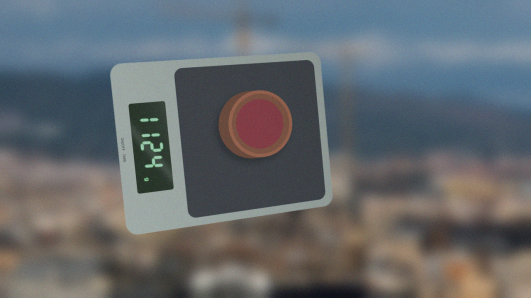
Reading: 1124 g
